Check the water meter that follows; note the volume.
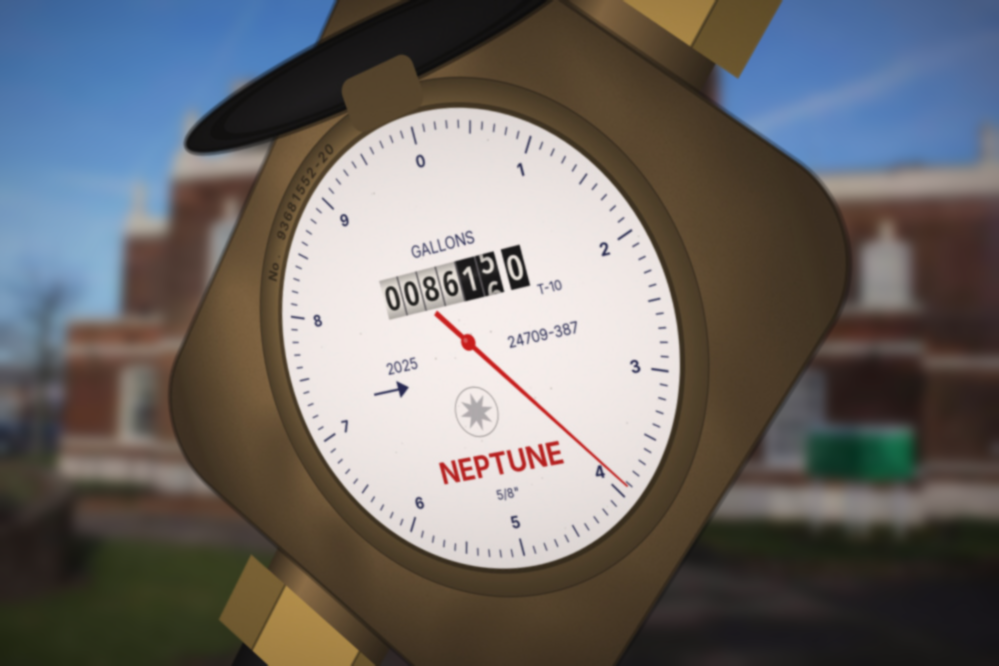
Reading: 86153.9 gal
